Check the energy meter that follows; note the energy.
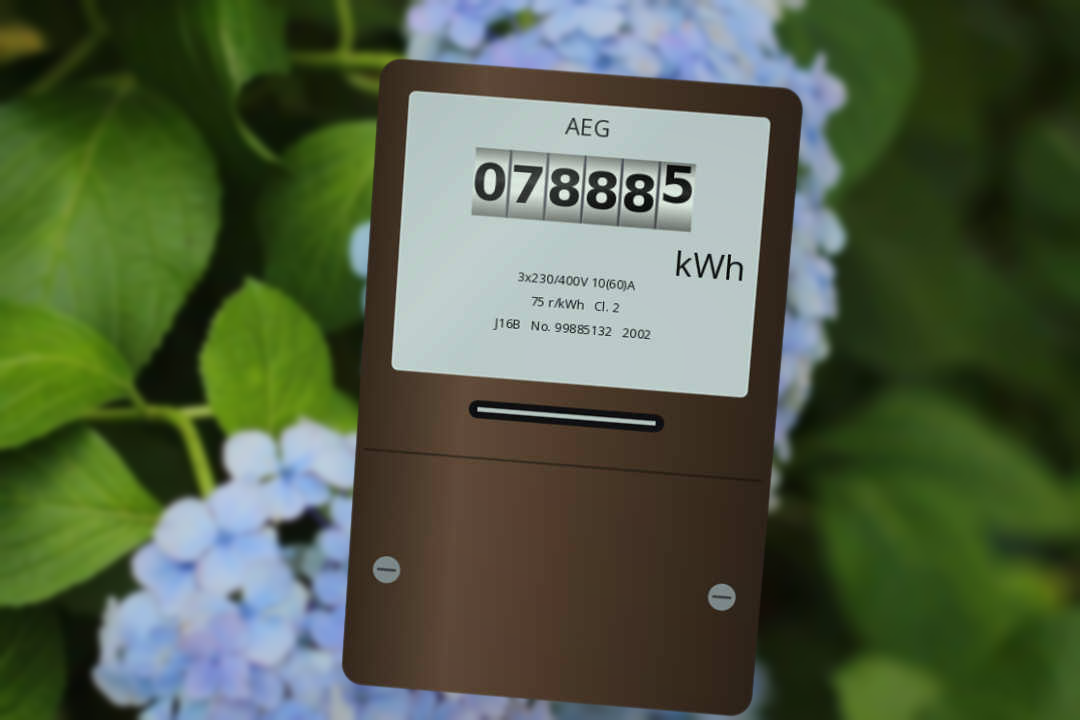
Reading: 78885 kWh
